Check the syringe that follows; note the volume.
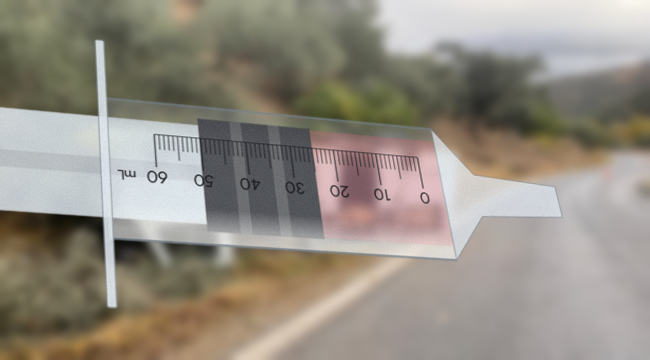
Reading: 25 mL
